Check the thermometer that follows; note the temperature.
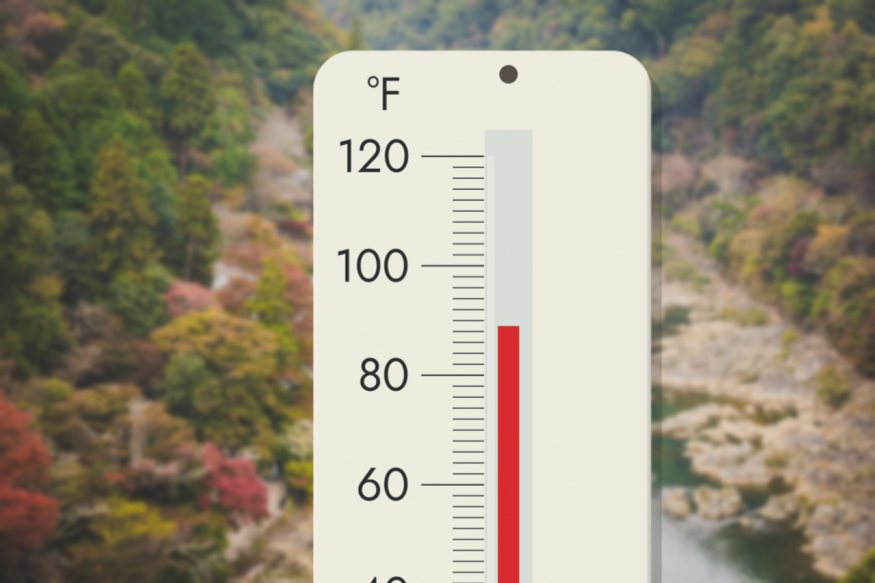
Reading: 89 °F
